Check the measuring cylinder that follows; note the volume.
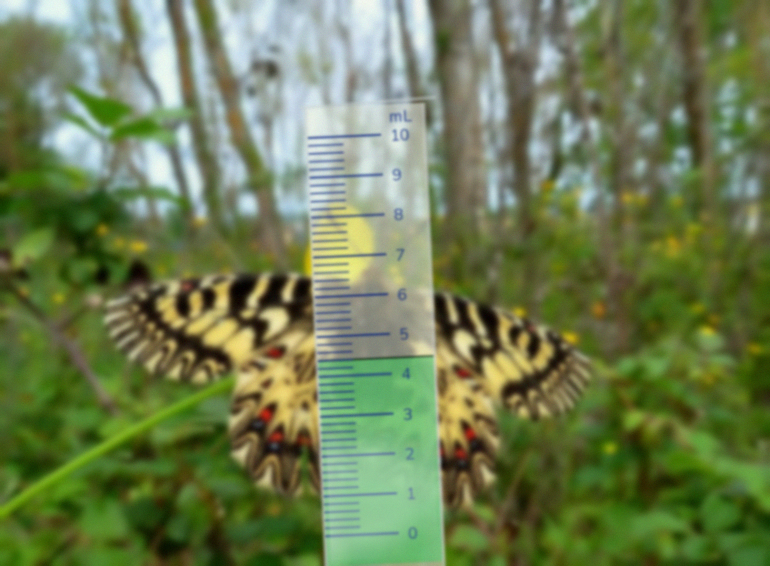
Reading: 4.4 mL
